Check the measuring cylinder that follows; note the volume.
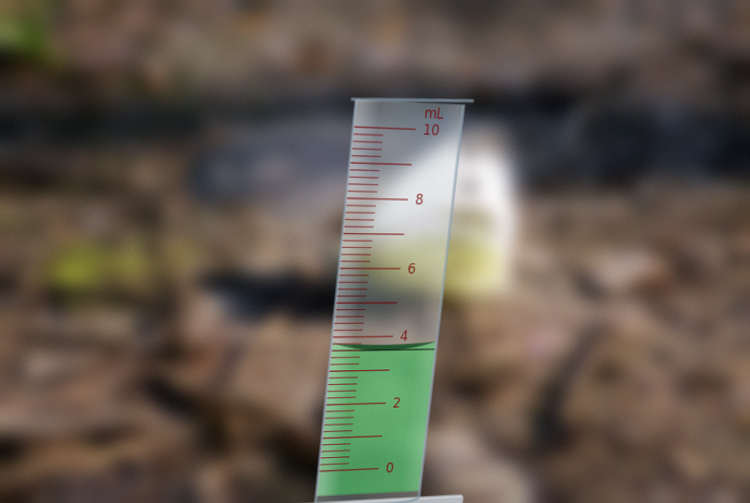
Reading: 3.6 mL
